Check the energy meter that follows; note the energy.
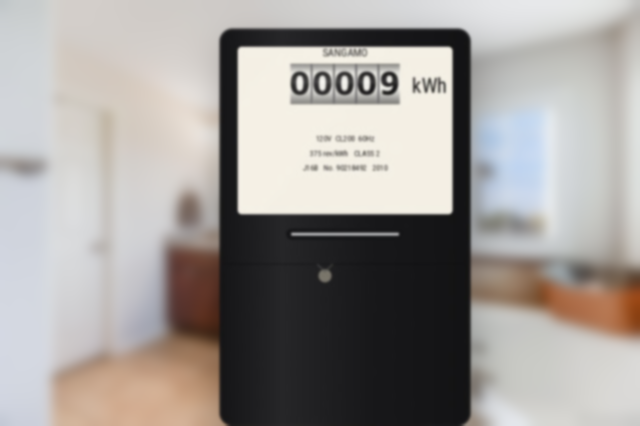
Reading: 9 kWh
